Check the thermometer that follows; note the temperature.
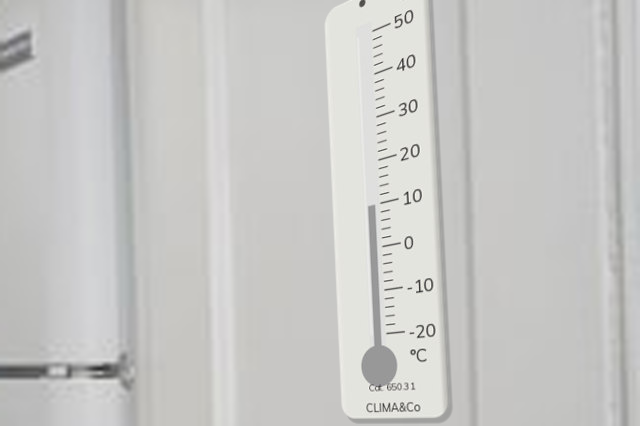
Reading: 10 °C
